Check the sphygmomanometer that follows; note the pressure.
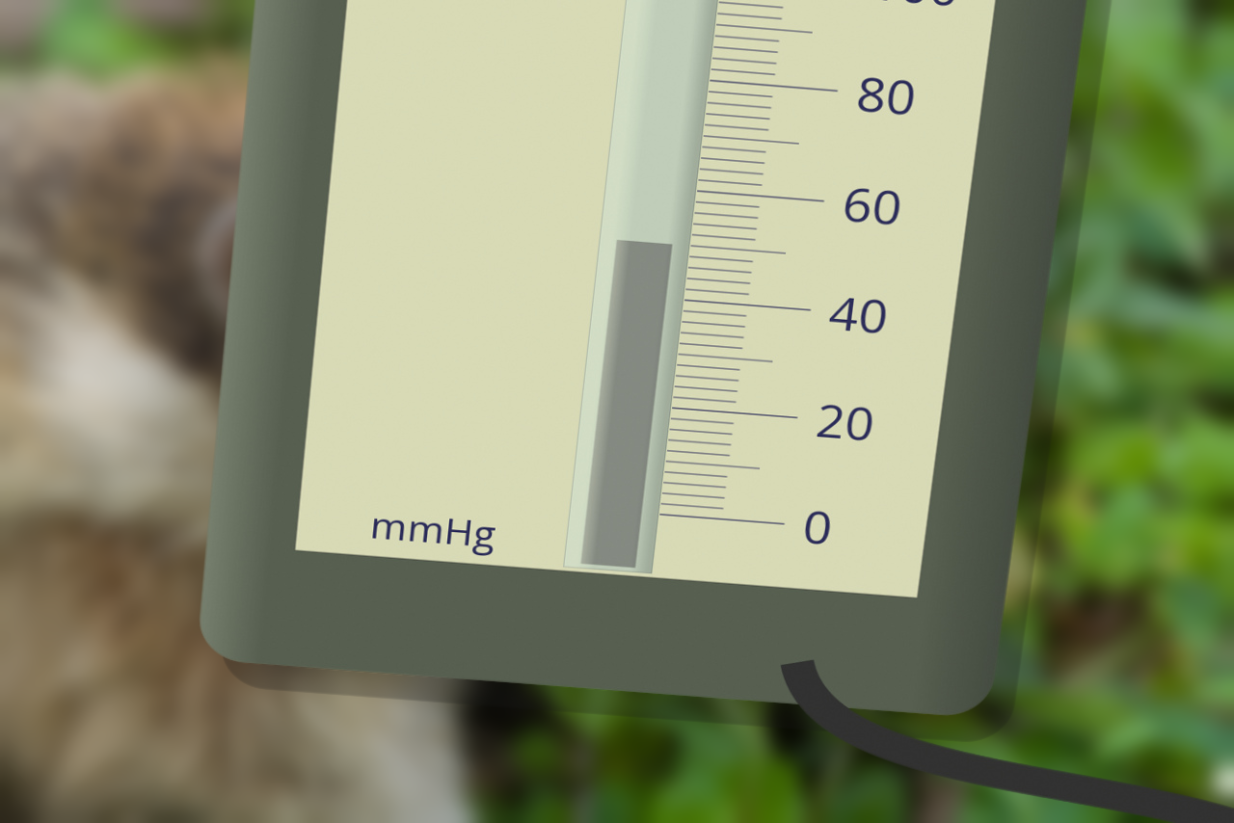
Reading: 50 mmHg
